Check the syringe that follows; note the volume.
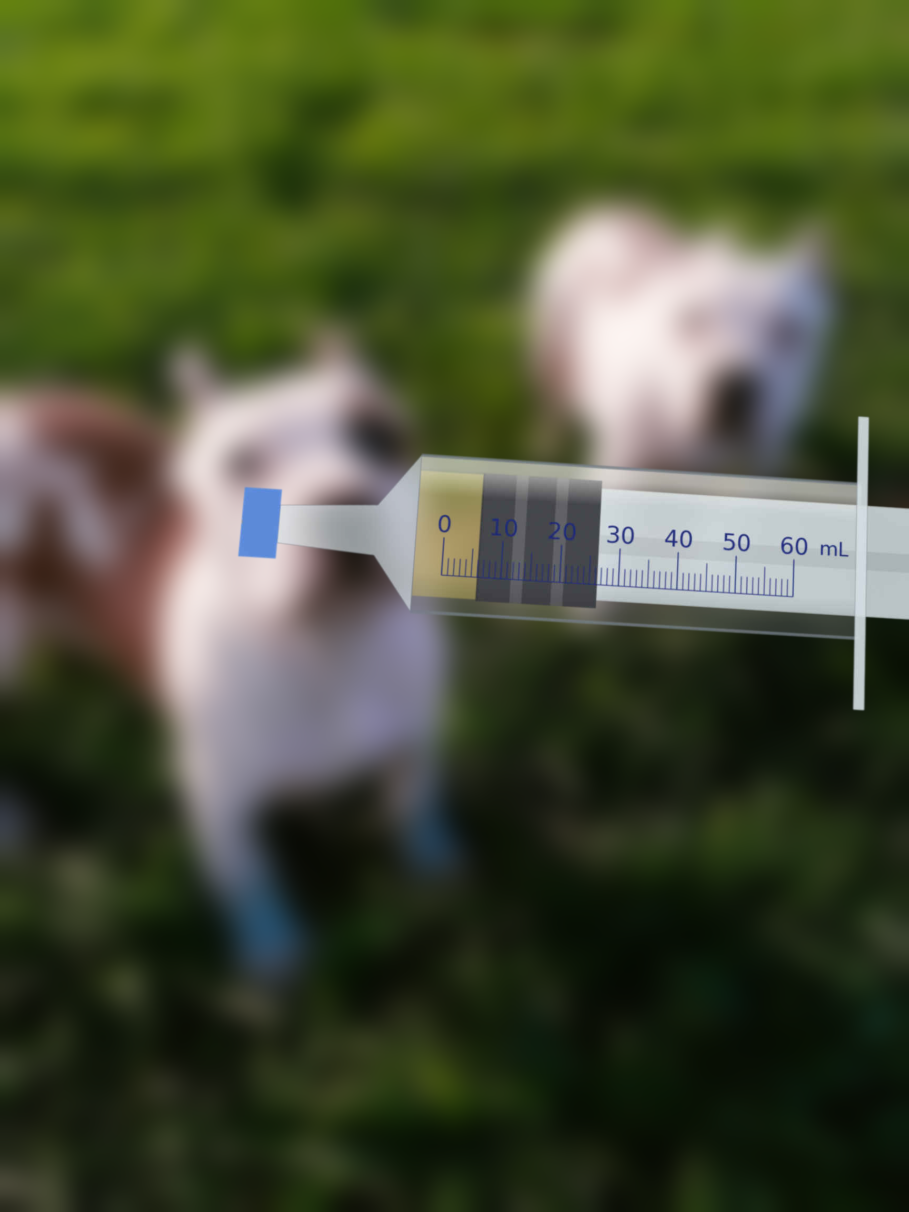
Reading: 6 mL
